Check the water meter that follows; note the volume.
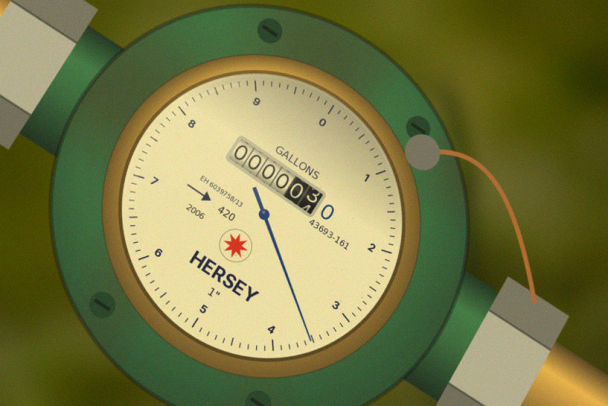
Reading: 33.5 gal
